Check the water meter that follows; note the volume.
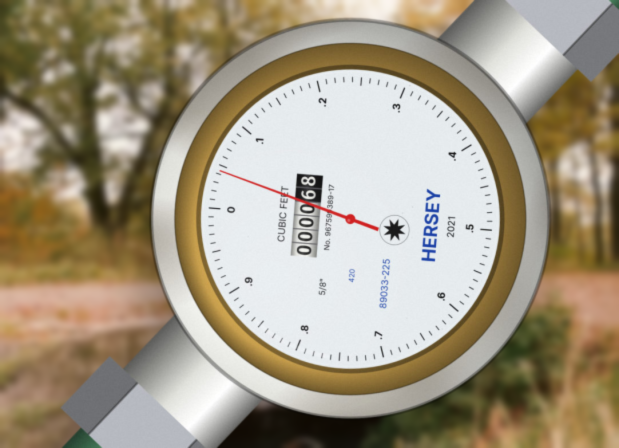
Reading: 68.04 ft³
